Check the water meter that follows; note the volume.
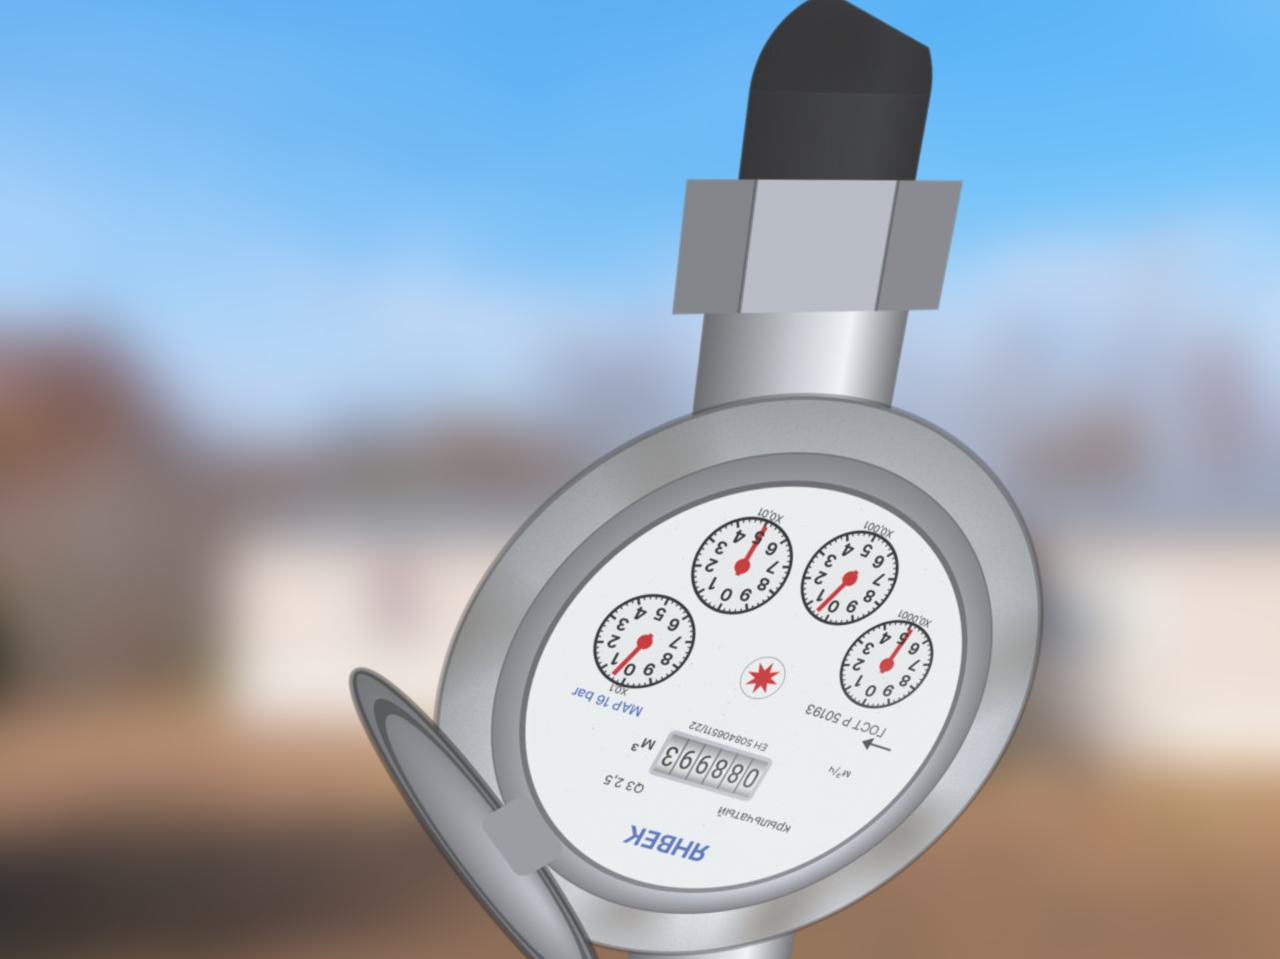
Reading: 88993.0505 m³
